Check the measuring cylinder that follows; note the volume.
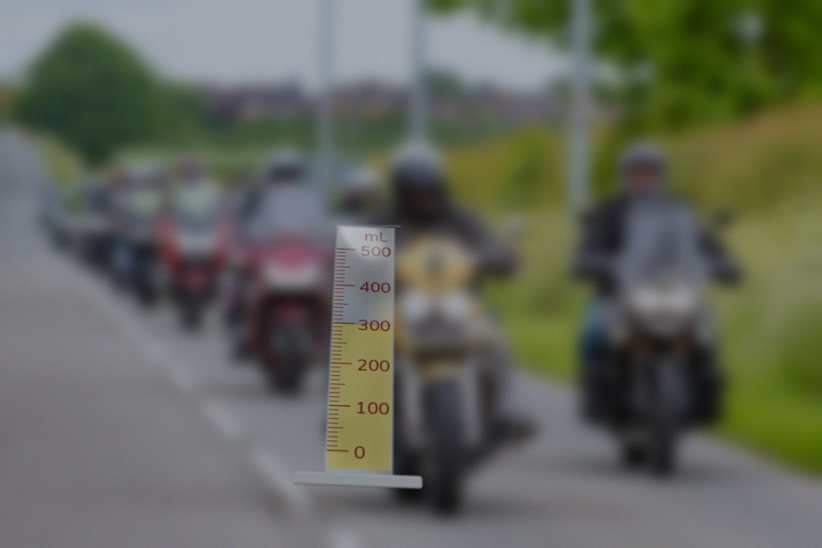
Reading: 300 mL
